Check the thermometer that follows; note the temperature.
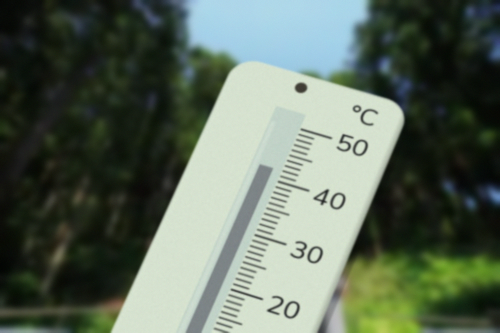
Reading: 42 °C
